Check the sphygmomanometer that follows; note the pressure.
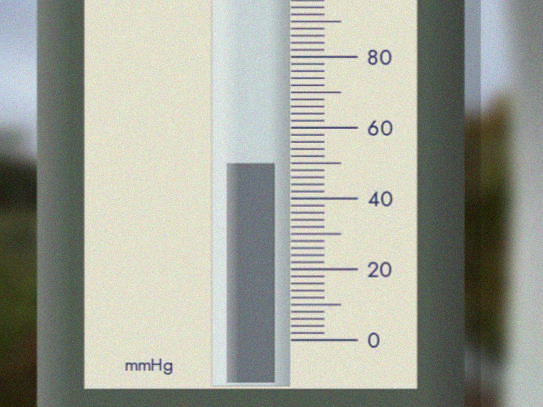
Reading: 50 mmHg
